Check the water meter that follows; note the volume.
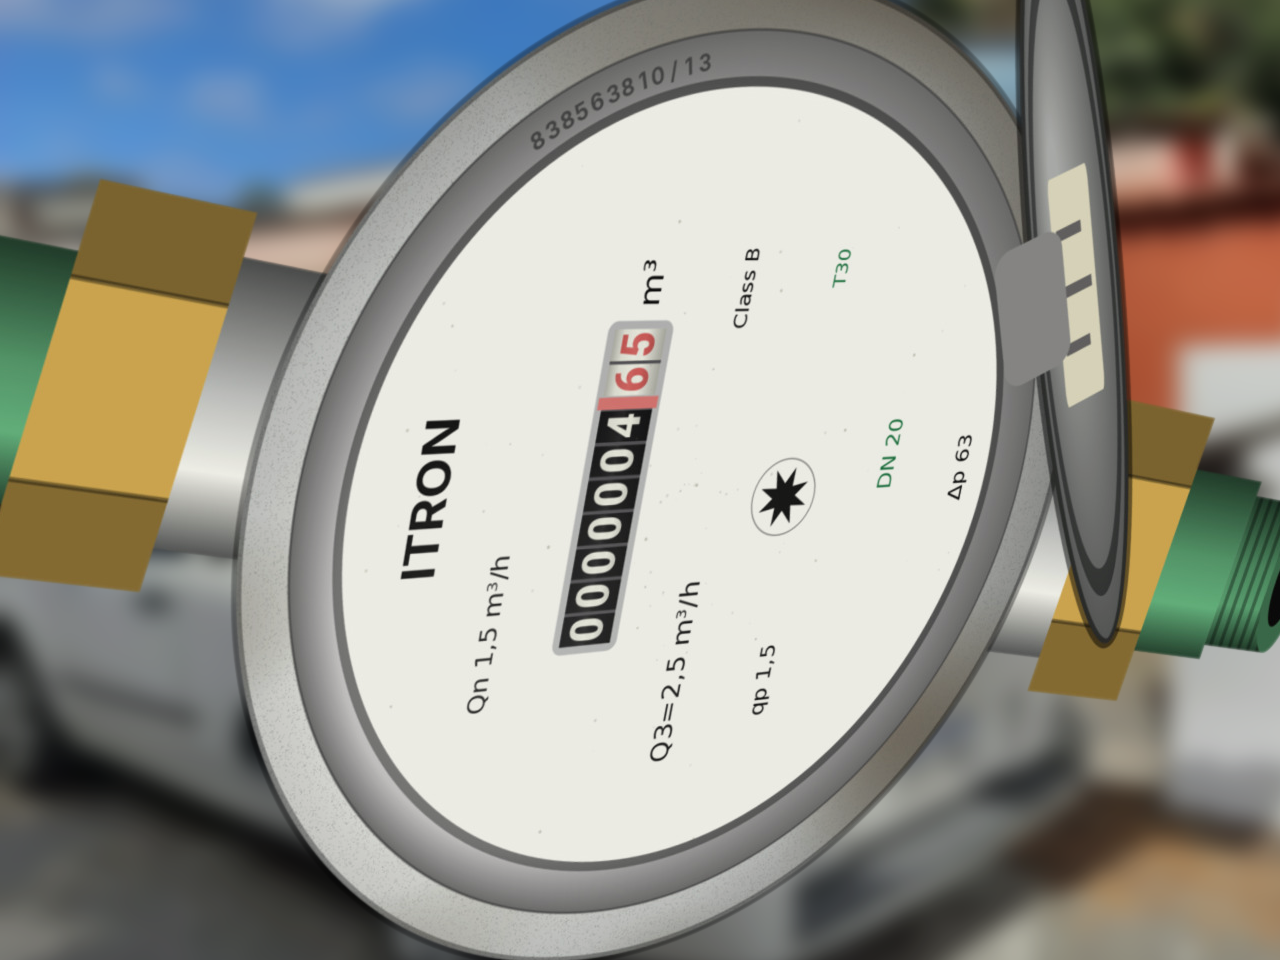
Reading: 4.65 m³
